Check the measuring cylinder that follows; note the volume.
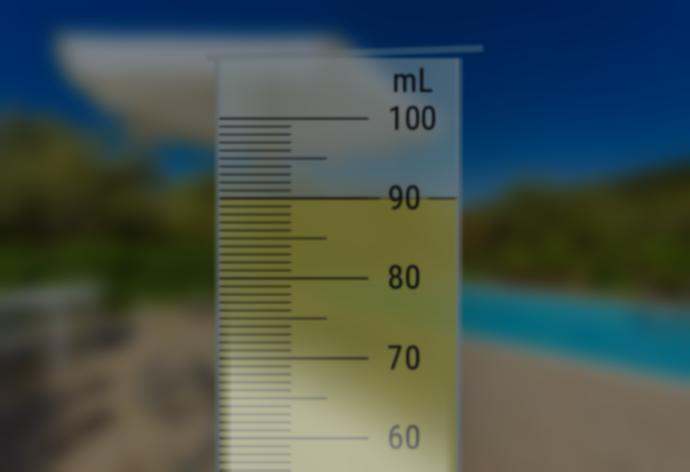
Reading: 90 mL
